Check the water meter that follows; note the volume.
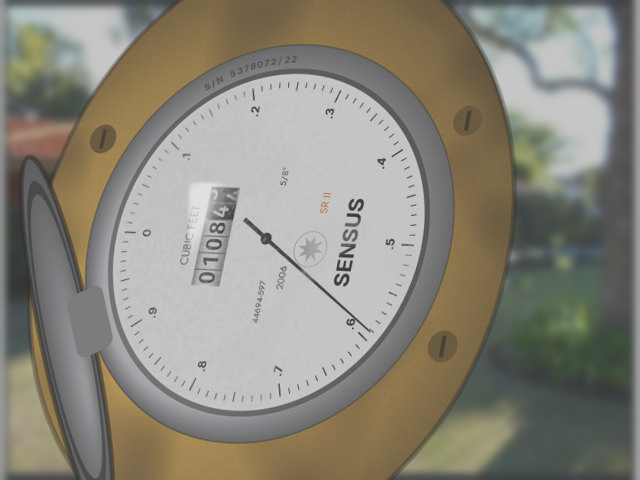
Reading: 10843.59 ft³
